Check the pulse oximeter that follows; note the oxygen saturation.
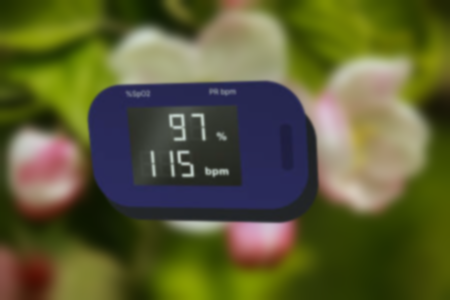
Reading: 97 %
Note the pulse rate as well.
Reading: 115 bpm
